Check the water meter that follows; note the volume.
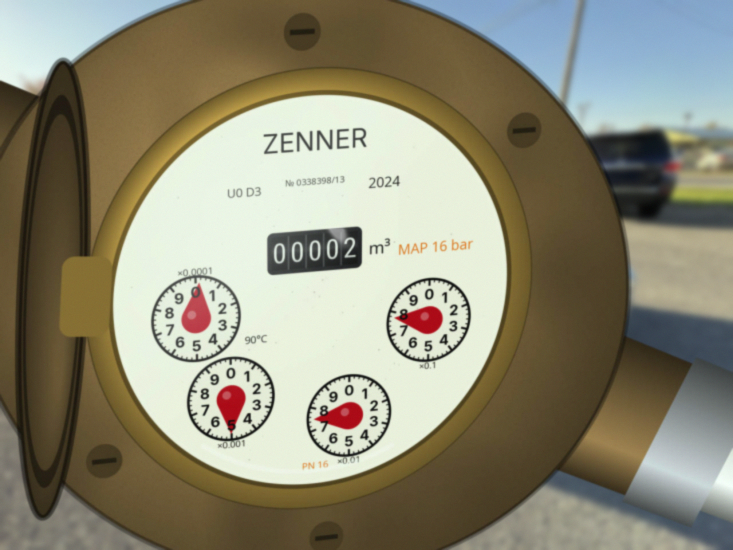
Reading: 2.7750 m³
